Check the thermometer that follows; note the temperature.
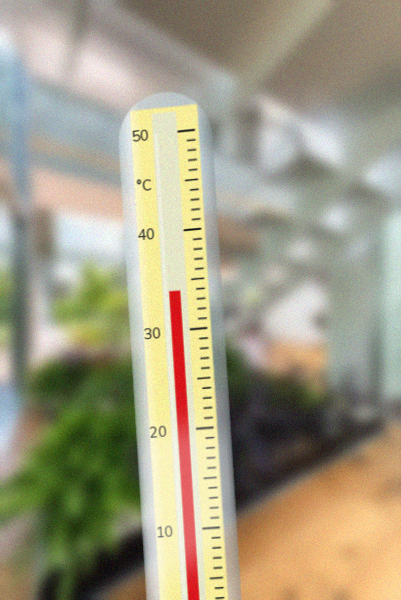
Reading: 34 °C
